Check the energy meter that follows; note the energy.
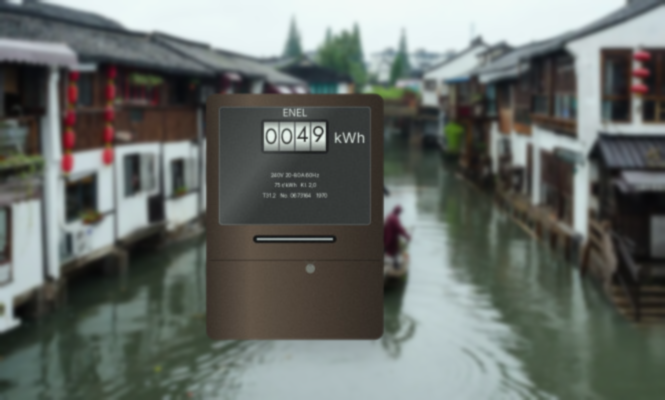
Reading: 49 kWh
